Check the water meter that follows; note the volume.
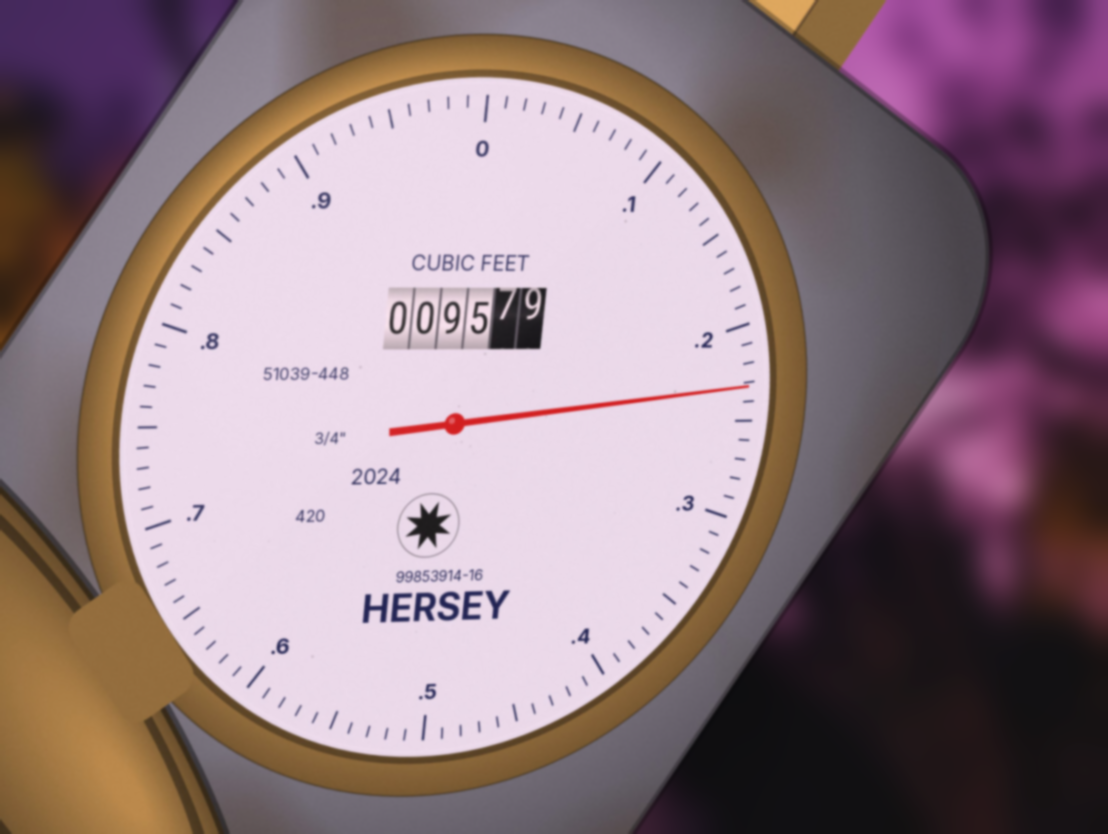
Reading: 9579.23 ft³
